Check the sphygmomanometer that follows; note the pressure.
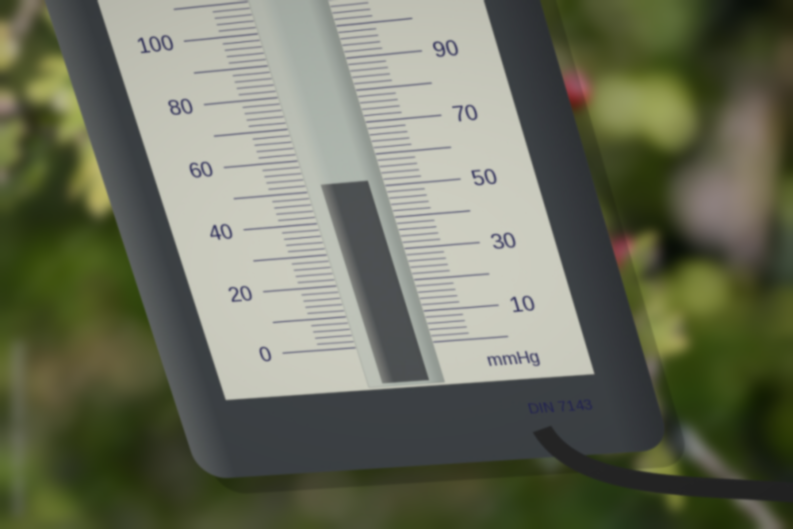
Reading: 52 mmHg
